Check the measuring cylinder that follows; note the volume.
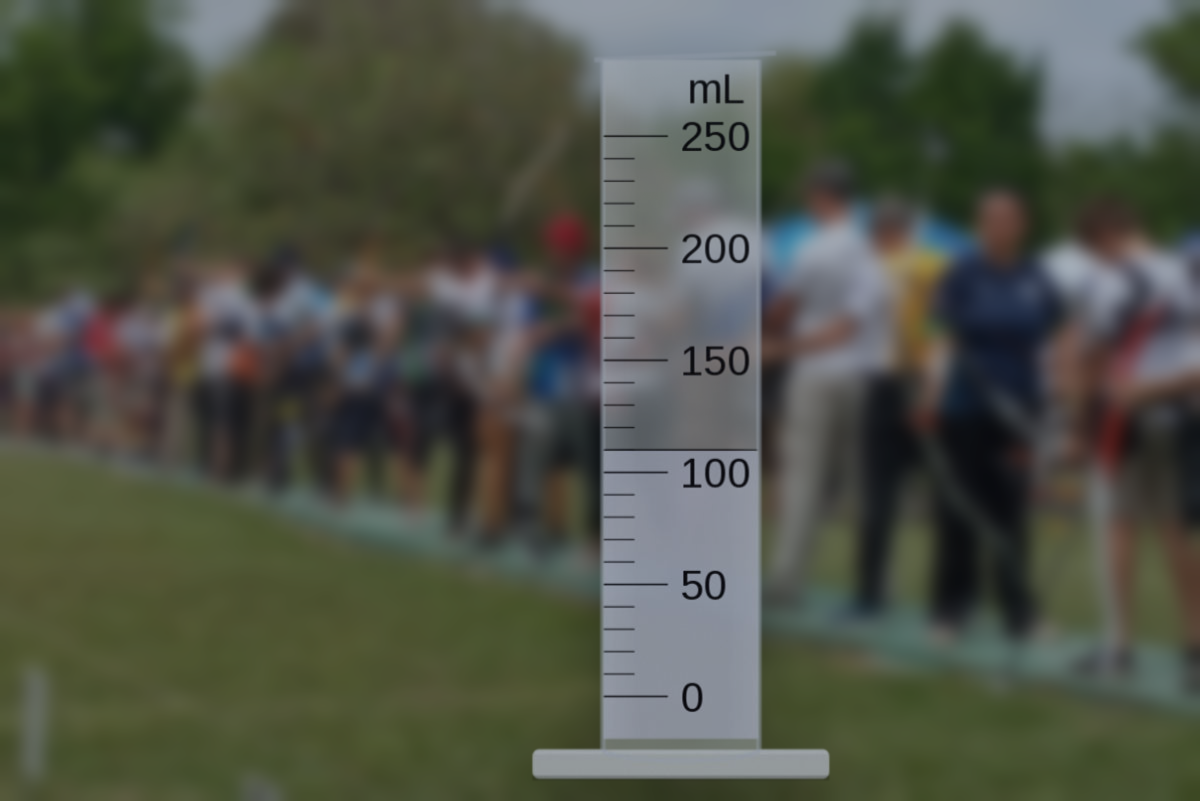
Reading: 110 mL
